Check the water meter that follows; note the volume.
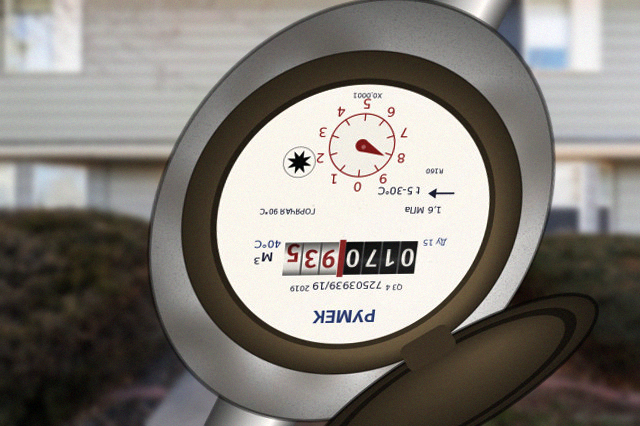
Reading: 170.9348 m³
